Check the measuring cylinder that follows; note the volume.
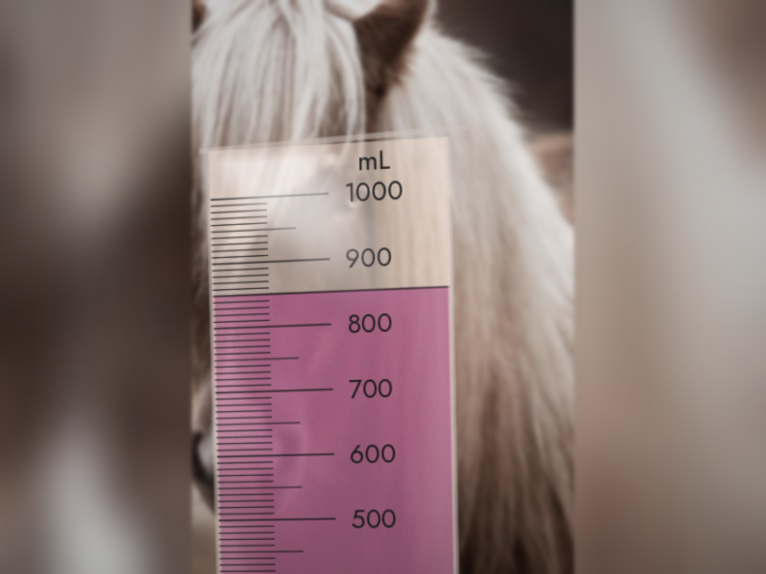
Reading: 850 mL
